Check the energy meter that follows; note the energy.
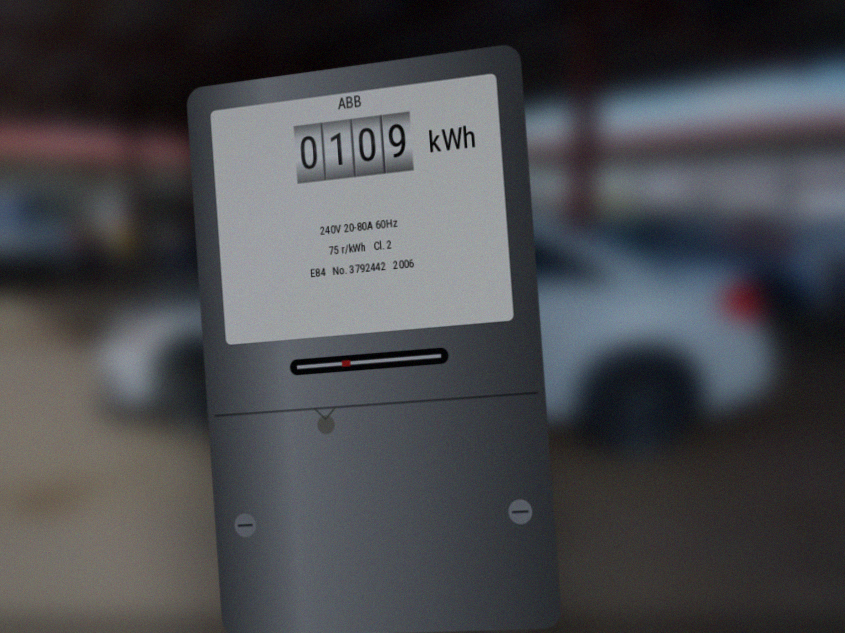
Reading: 109 kWh
